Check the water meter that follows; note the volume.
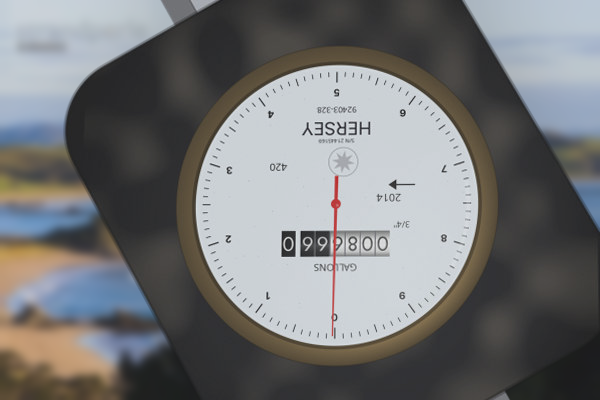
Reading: 86660.0 gal
